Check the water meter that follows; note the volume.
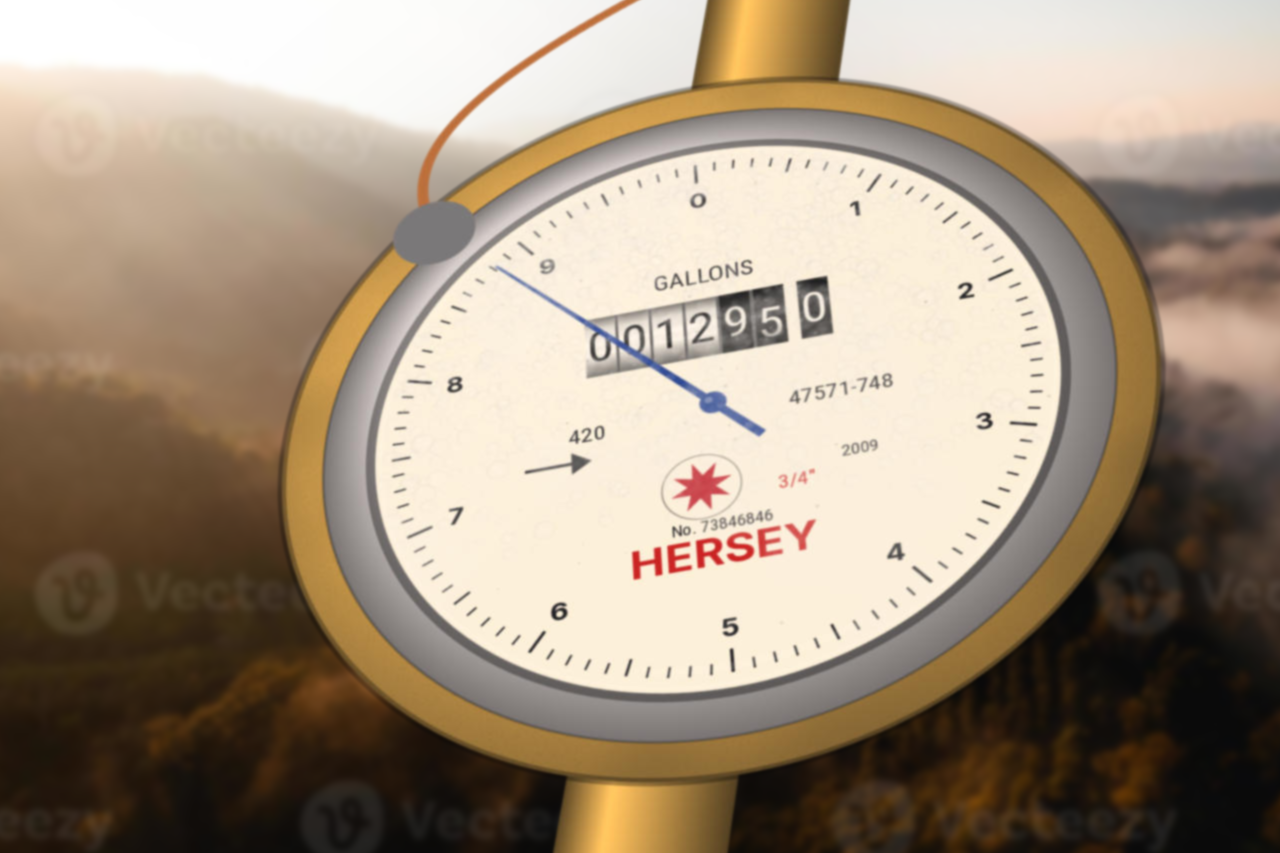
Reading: 12948.8 gal
